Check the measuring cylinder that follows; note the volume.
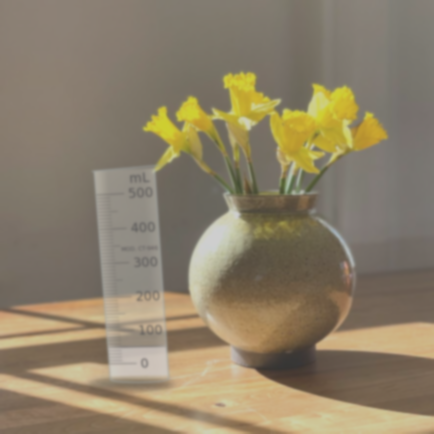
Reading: 50 mL
